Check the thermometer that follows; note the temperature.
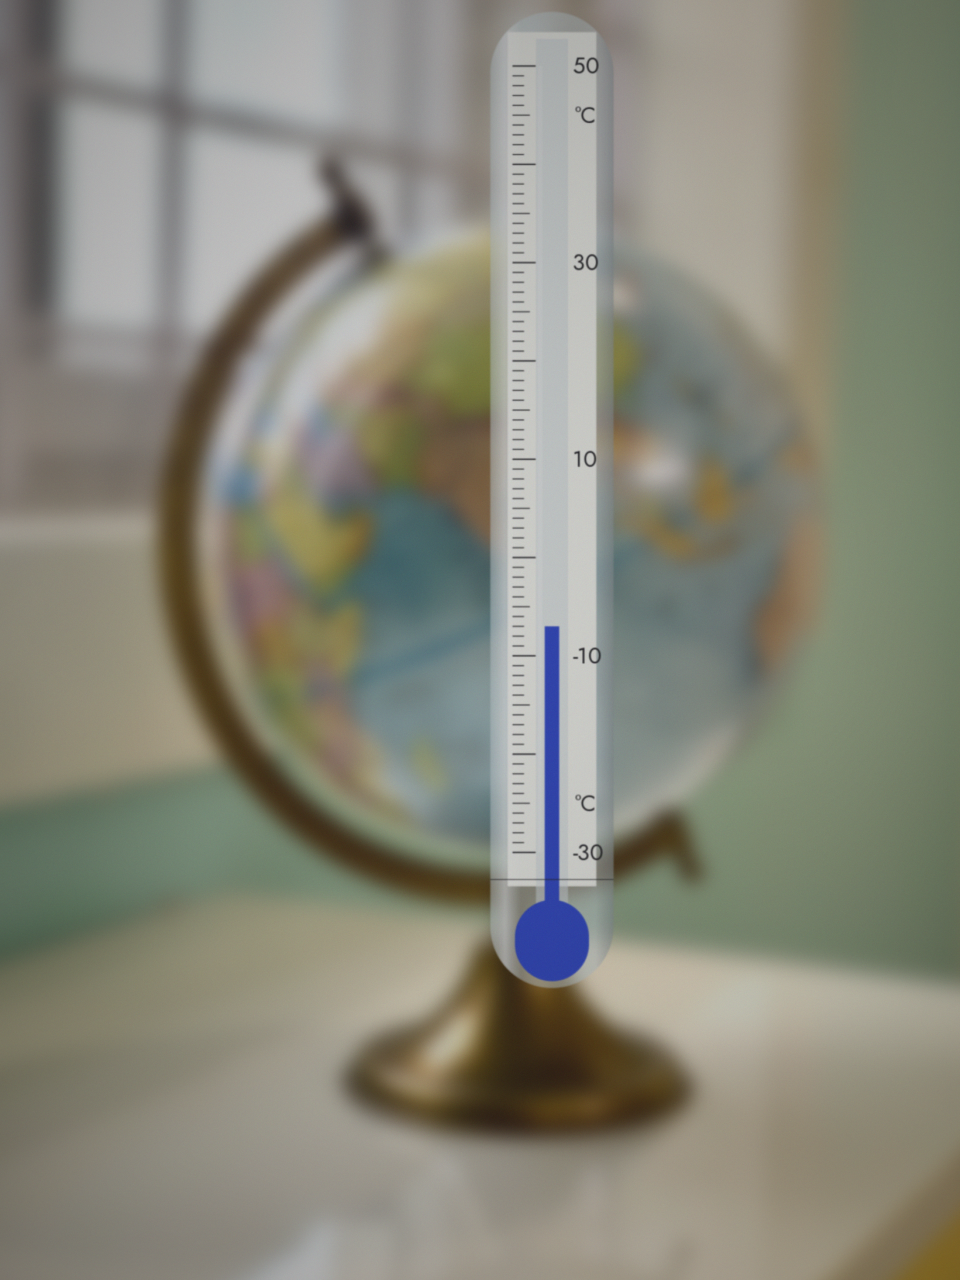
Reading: -7 °C
